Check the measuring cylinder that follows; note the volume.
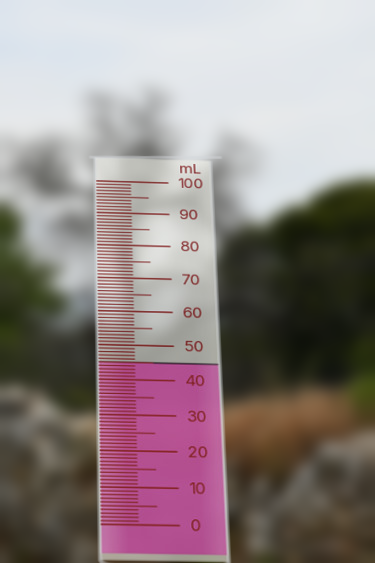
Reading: 45 mL
